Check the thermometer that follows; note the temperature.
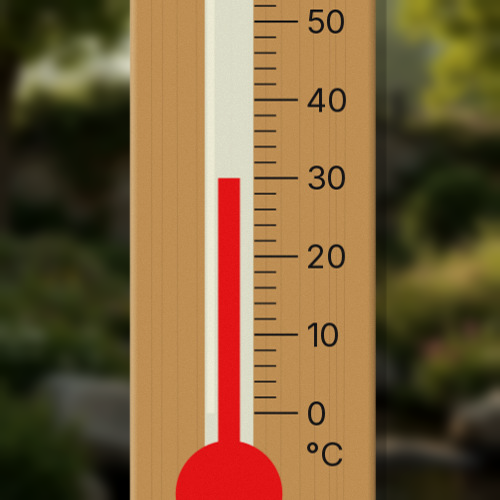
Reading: 30 °C
